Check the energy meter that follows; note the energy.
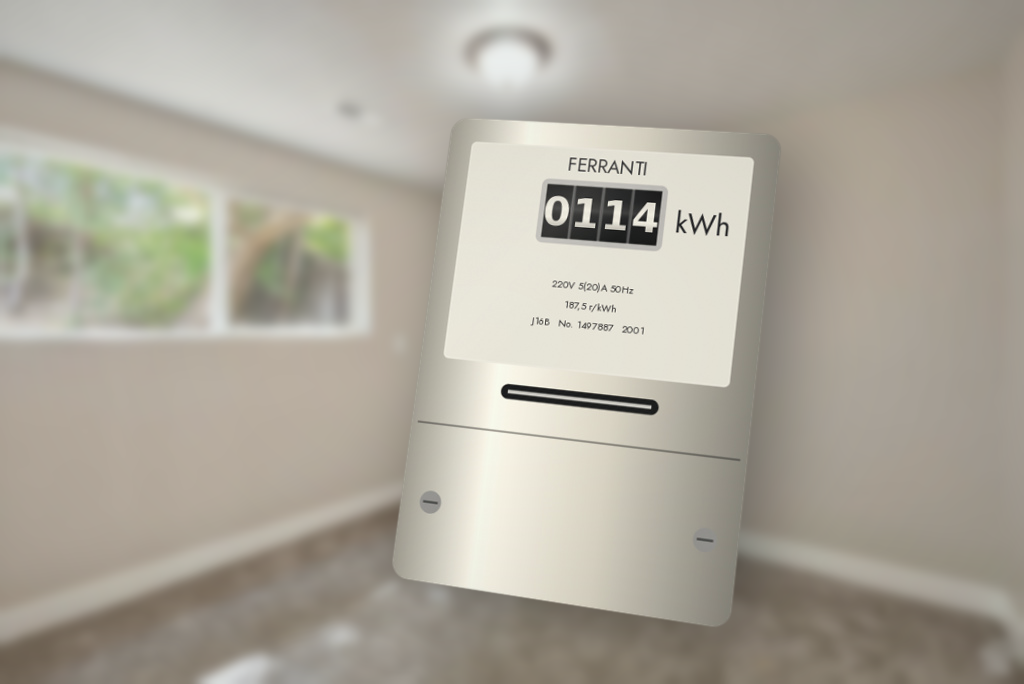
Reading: 114 kWh
